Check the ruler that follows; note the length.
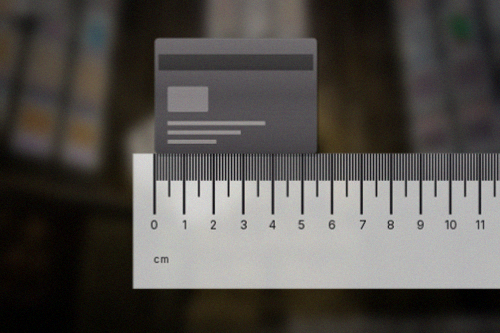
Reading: 5.5 cm
